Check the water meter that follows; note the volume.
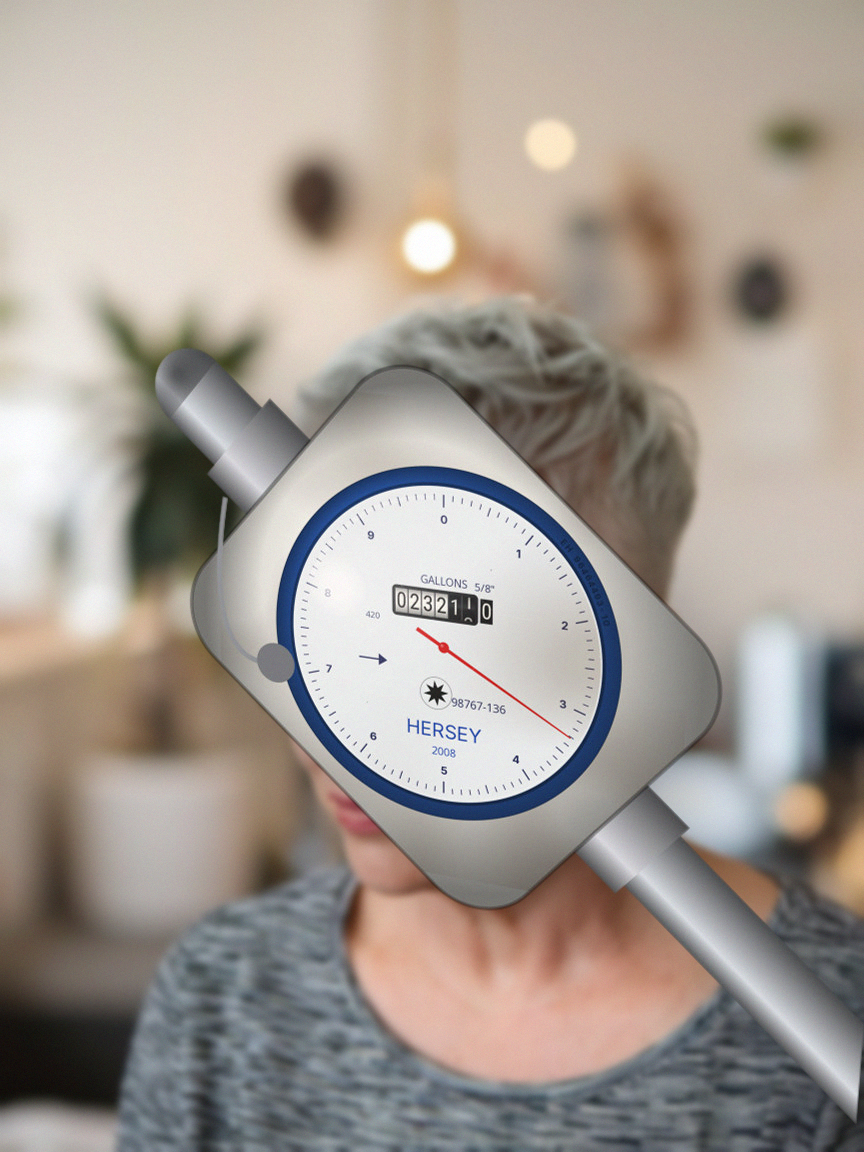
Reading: 232113.3 gal
